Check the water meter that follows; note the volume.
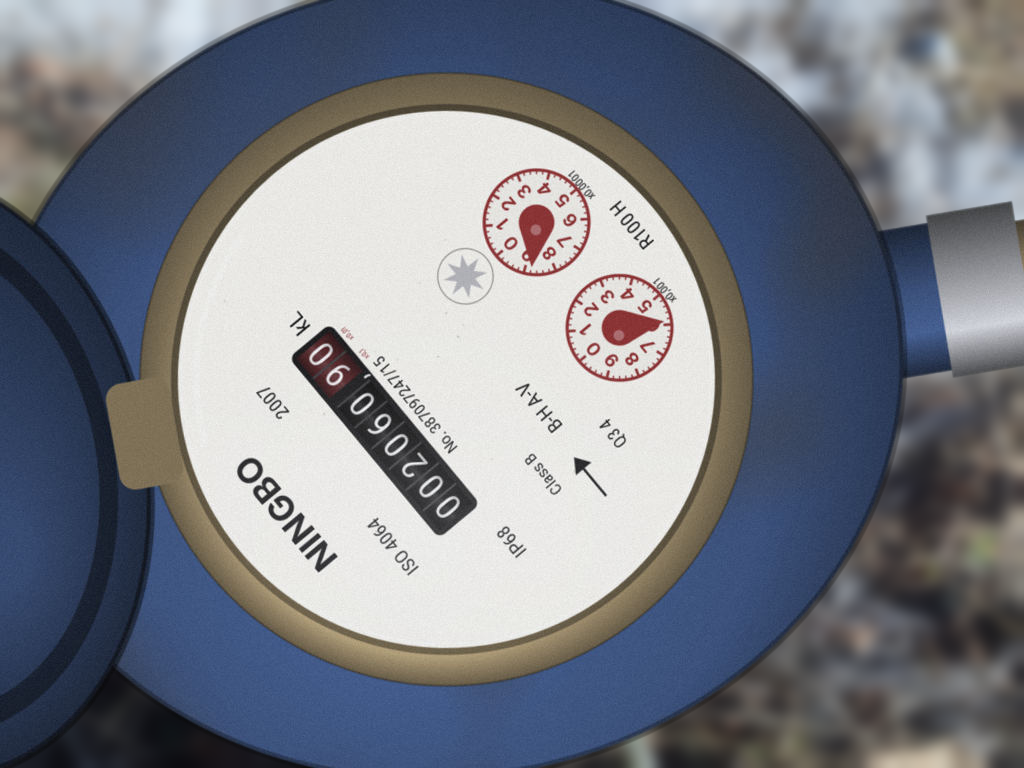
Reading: 2060.9058 kL
